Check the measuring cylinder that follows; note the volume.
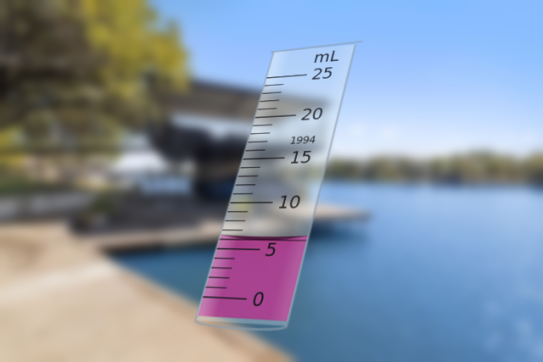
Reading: 6 mL
